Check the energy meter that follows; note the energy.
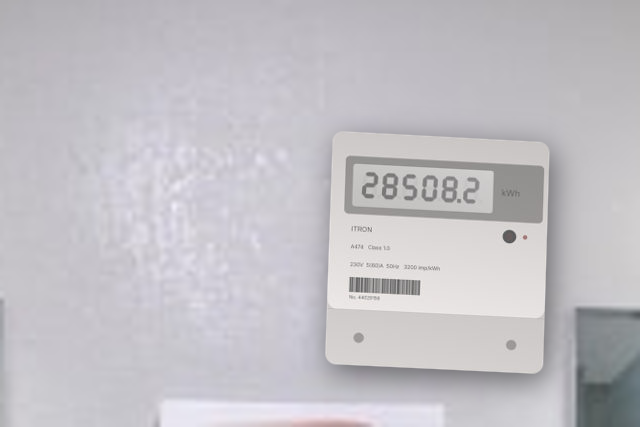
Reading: 28508.2 kWh
